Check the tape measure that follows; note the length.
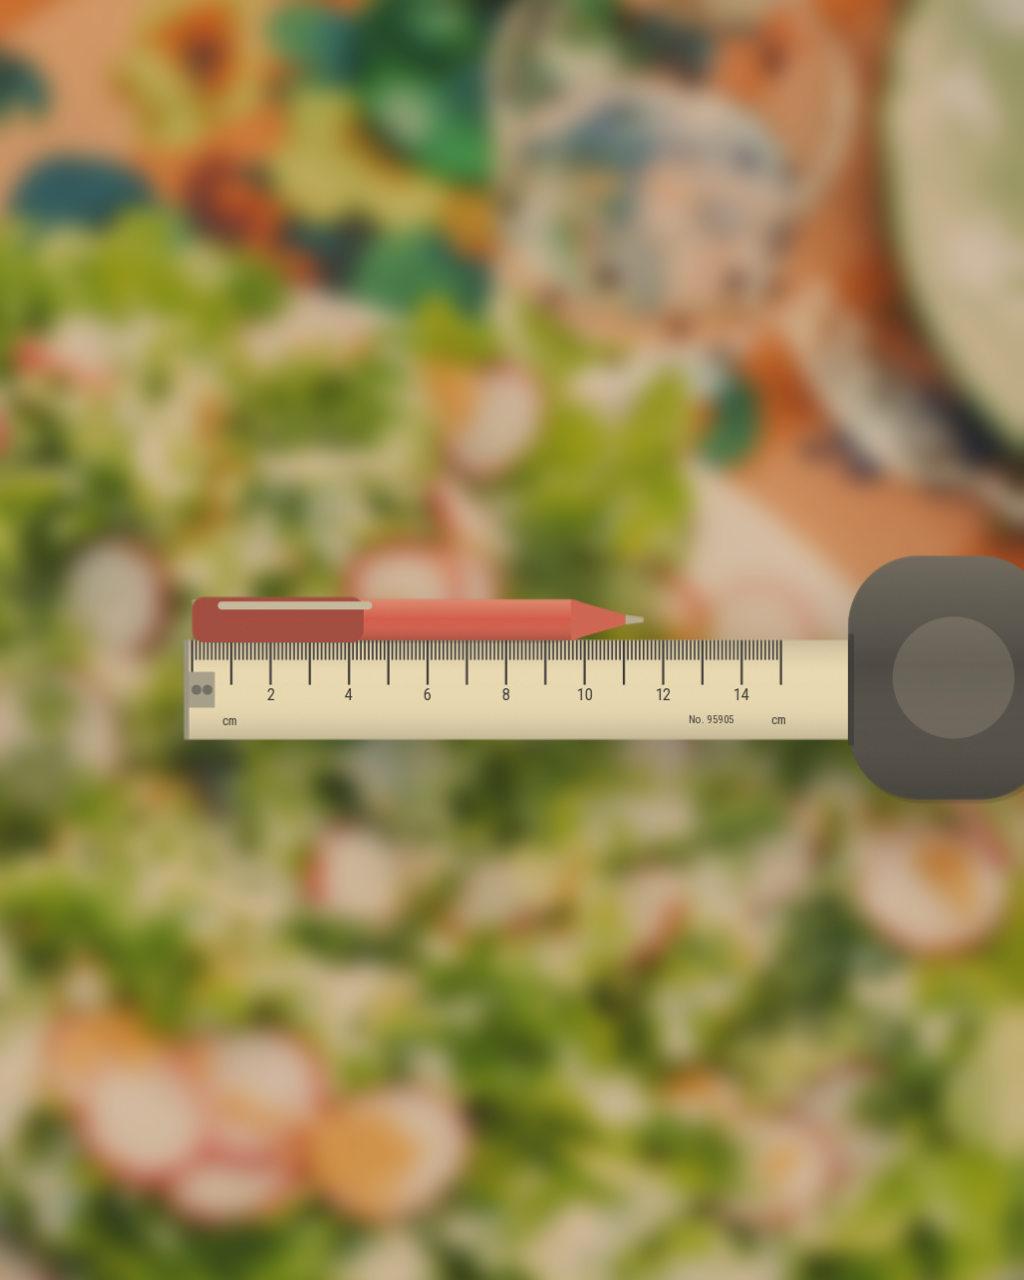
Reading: 11.5 cm
